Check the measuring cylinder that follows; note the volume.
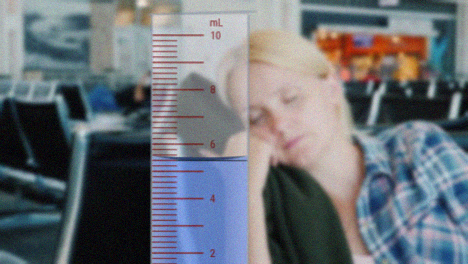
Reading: 5.4 mL
